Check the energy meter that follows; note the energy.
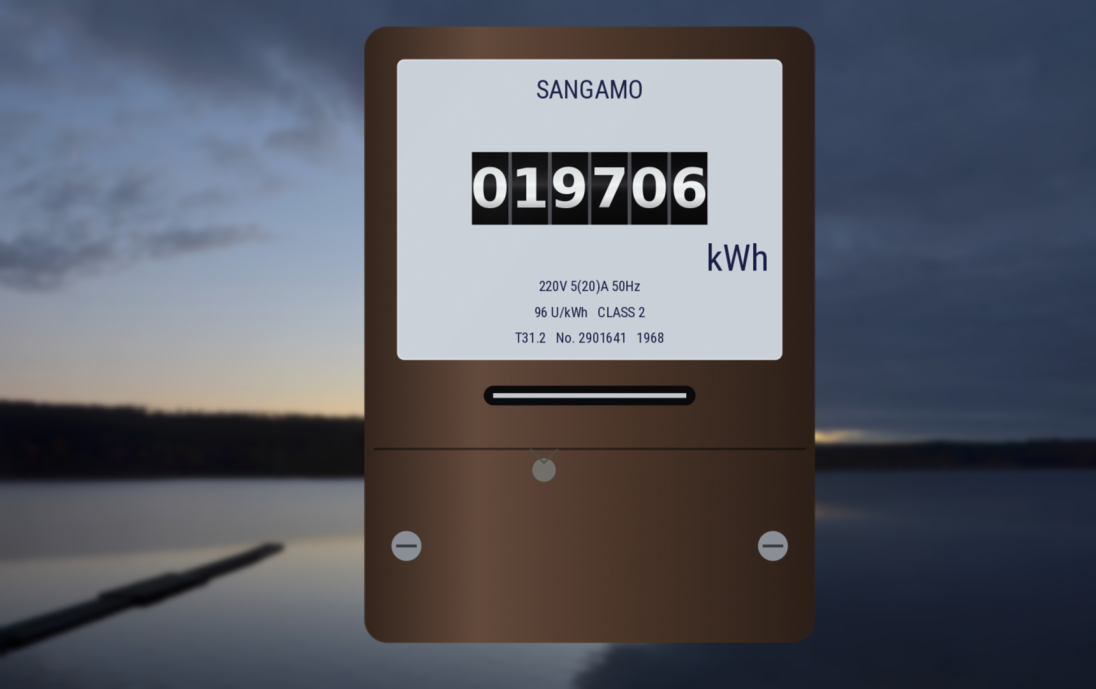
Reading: 19706 kWh
